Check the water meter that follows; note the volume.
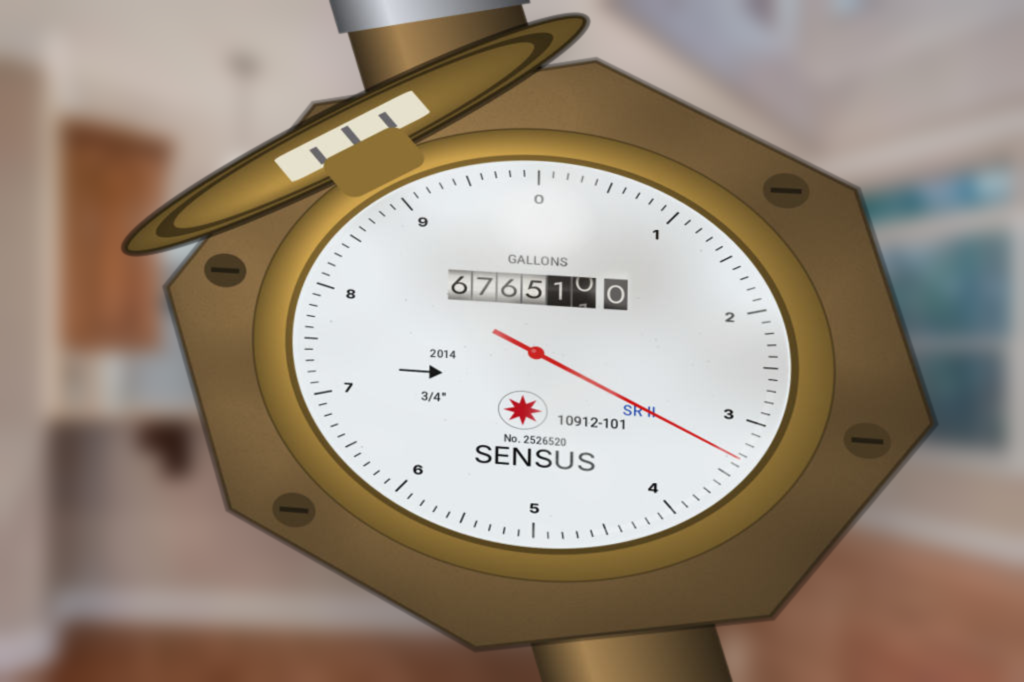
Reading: 6765103.3 gal
